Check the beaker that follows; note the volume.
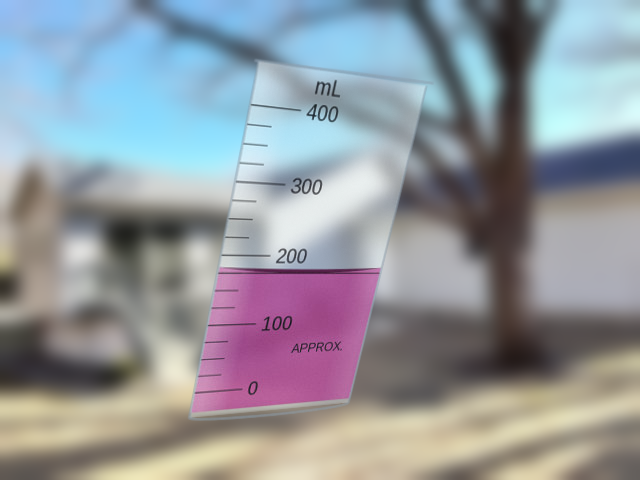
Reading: 175 mL
